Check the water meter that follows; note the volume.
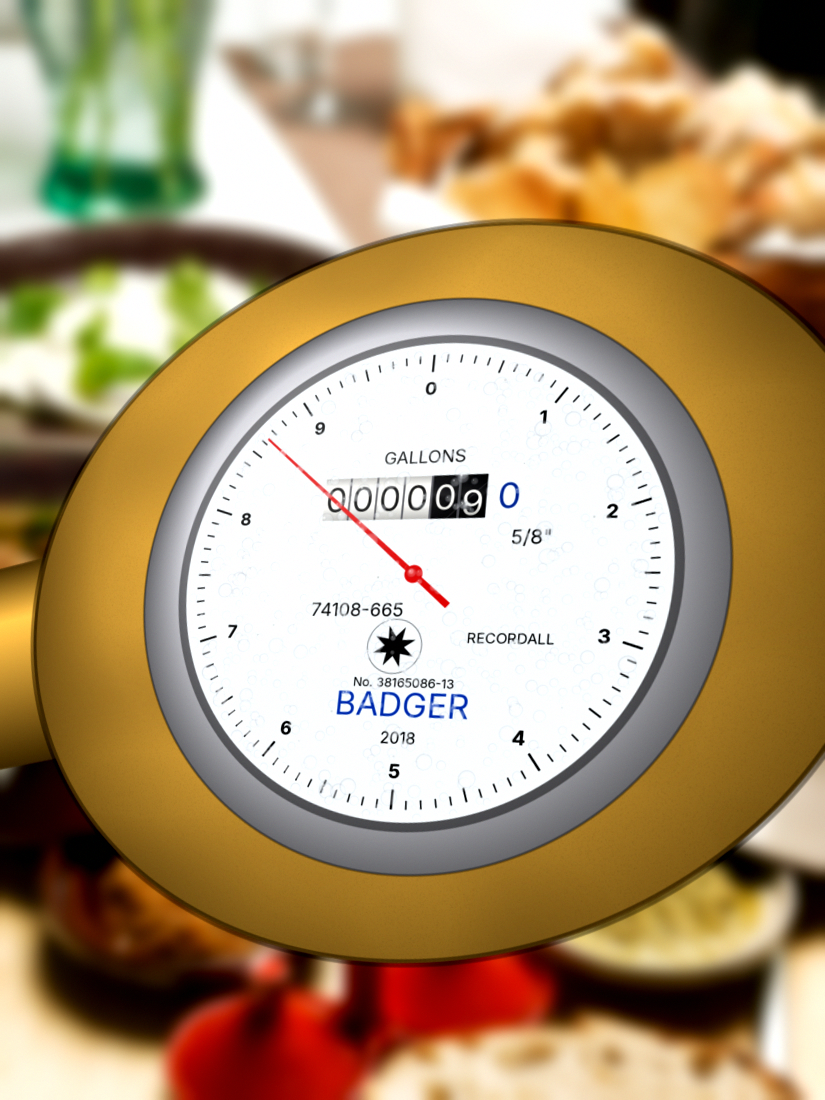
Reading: 88.6 gal
